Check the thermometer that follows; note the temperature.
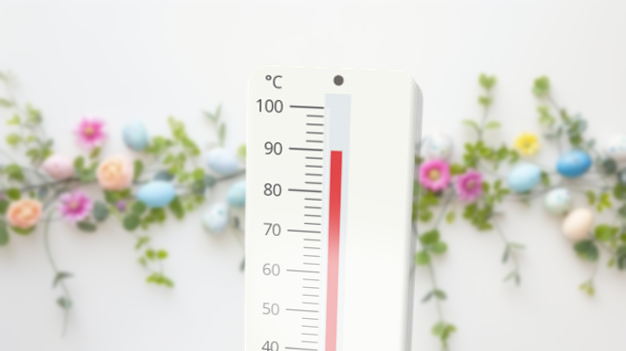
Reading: 90 °C
